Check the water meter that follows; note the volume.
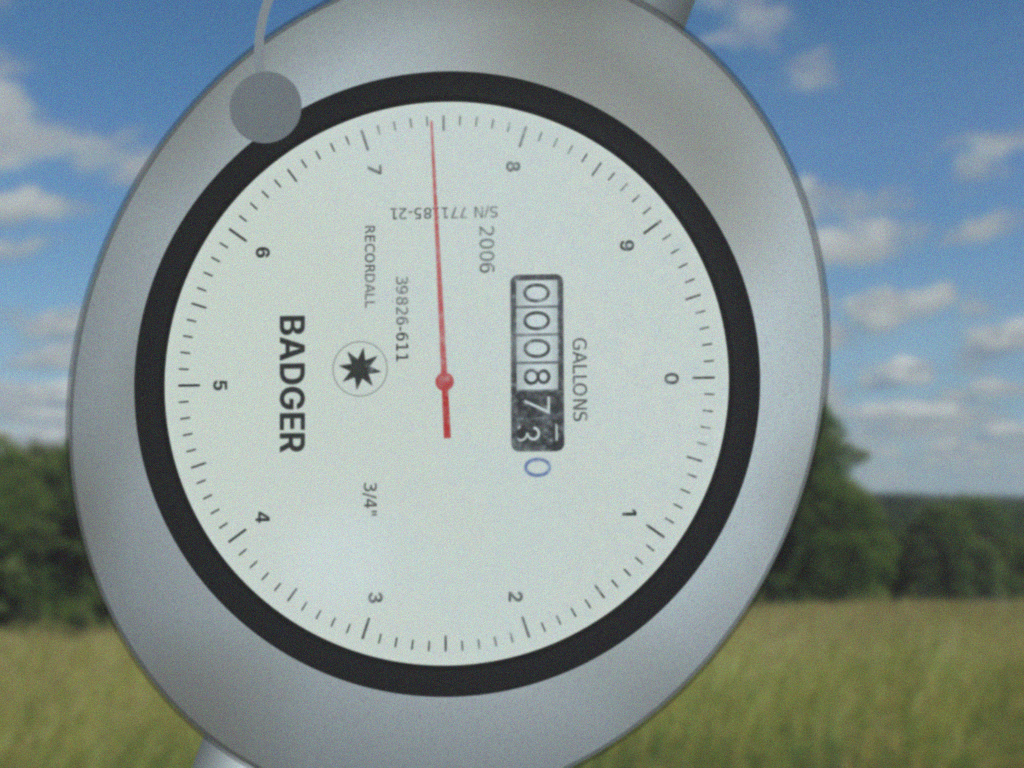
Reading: 8727.4 gal
